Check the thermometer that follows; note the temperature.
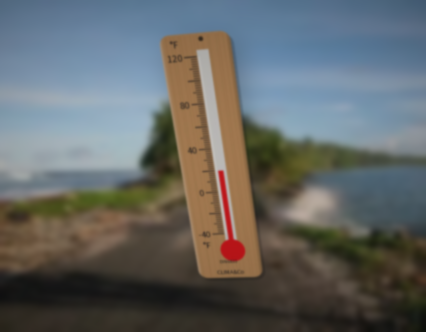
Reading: 20 °F
